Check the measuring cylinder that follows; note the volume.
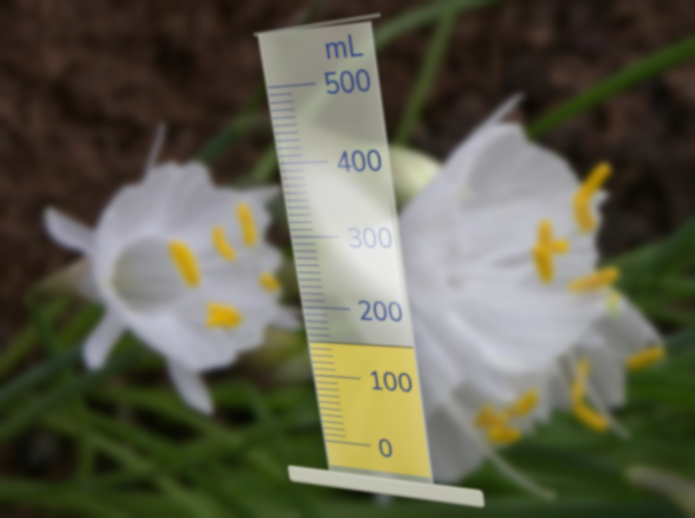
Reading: 150 mL
